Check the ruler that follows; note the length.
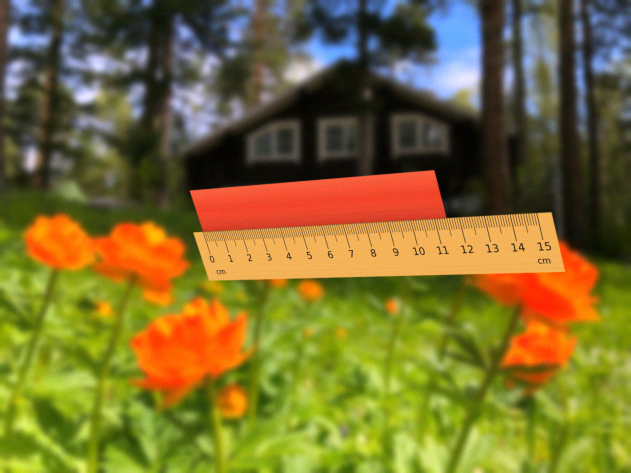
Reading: 11.5 cm
